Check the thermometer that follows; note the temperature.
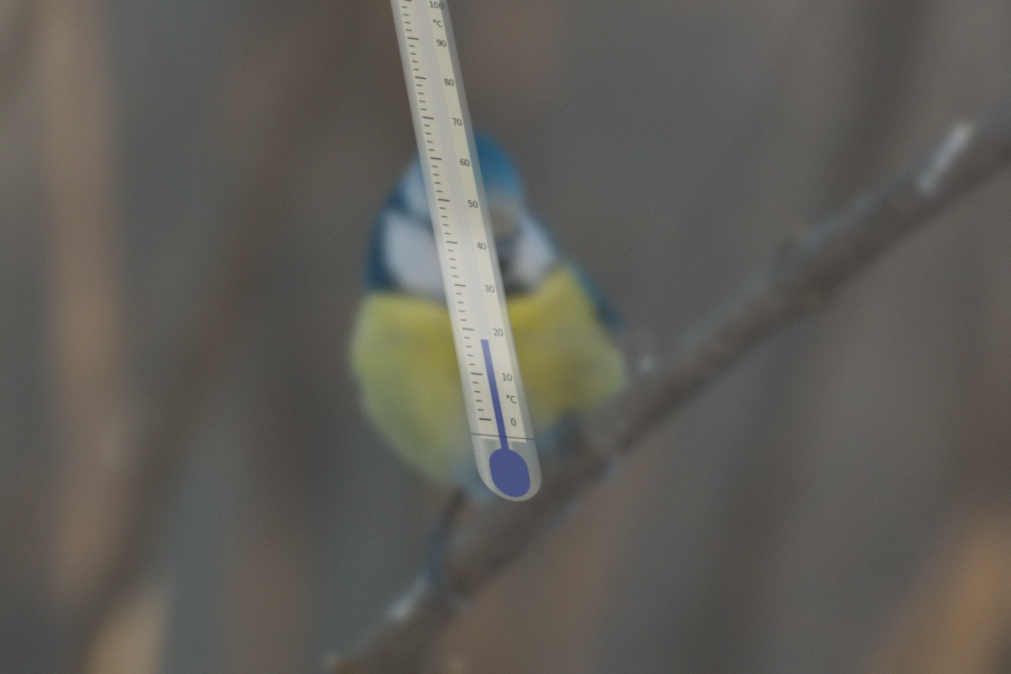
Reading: 18 °C
